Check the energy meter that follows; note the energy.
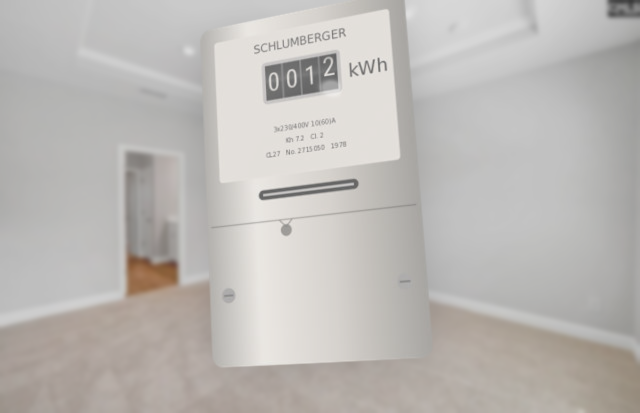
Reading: 12 kWh
